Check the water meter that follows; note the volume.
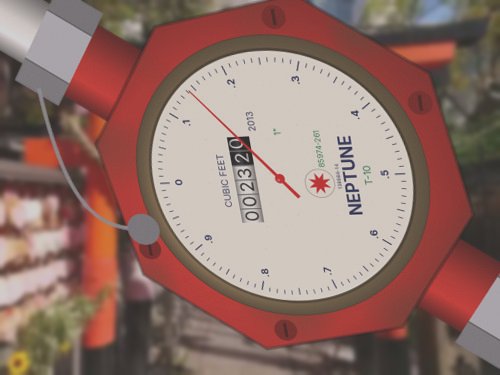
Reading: 2320.14 ft³
